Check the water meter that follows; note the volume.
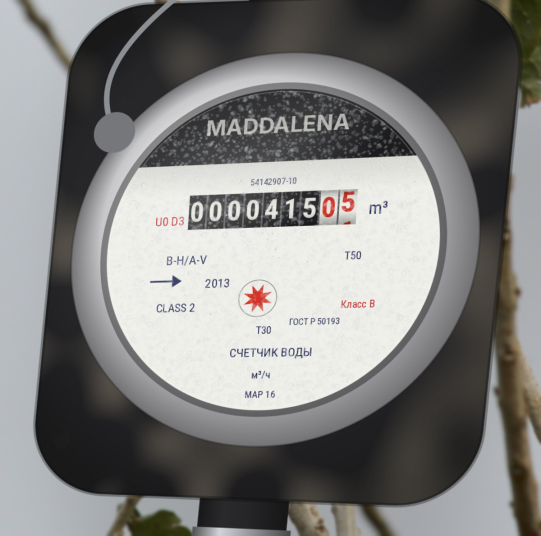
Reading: 415.05 m³
